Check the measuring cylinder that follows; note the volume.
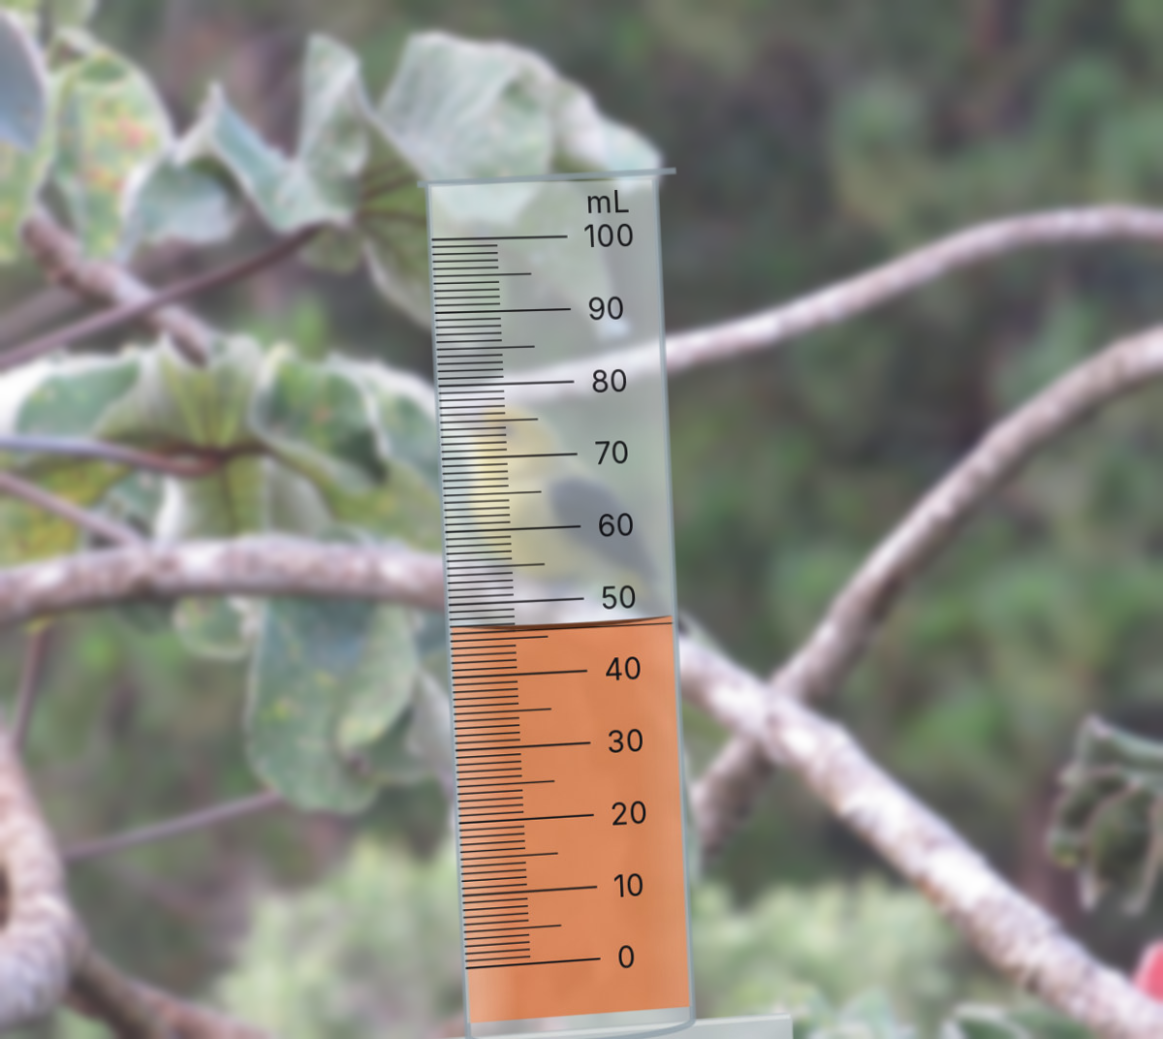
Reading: 46 mL
